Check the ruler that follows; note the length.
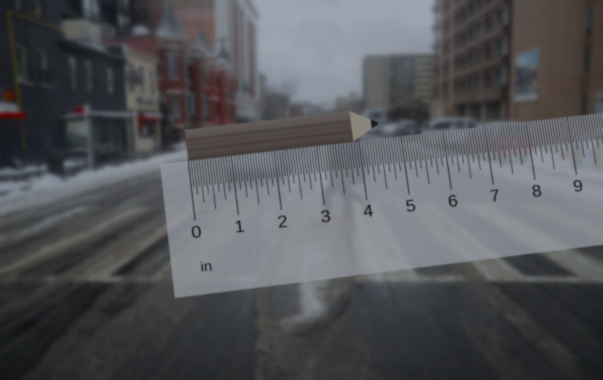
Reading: 4.5 in
